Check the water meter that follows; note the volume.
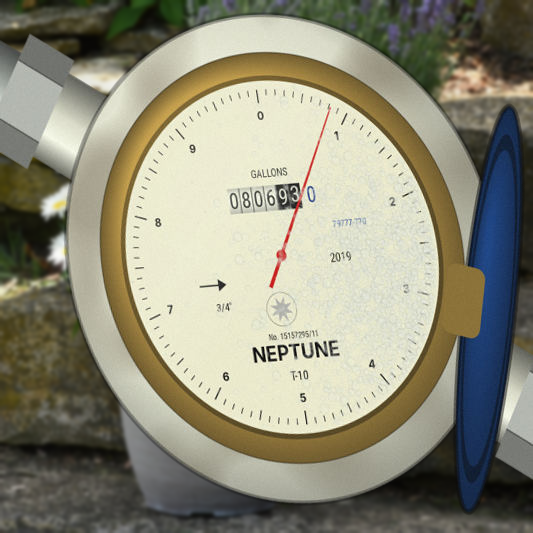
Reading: 806930.8 gal
